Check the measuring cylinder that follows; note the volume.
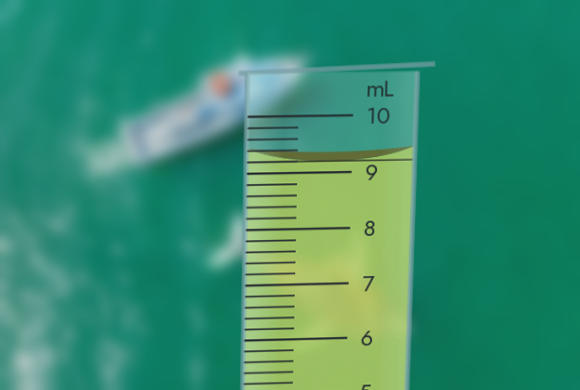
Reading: 9.2 mL
